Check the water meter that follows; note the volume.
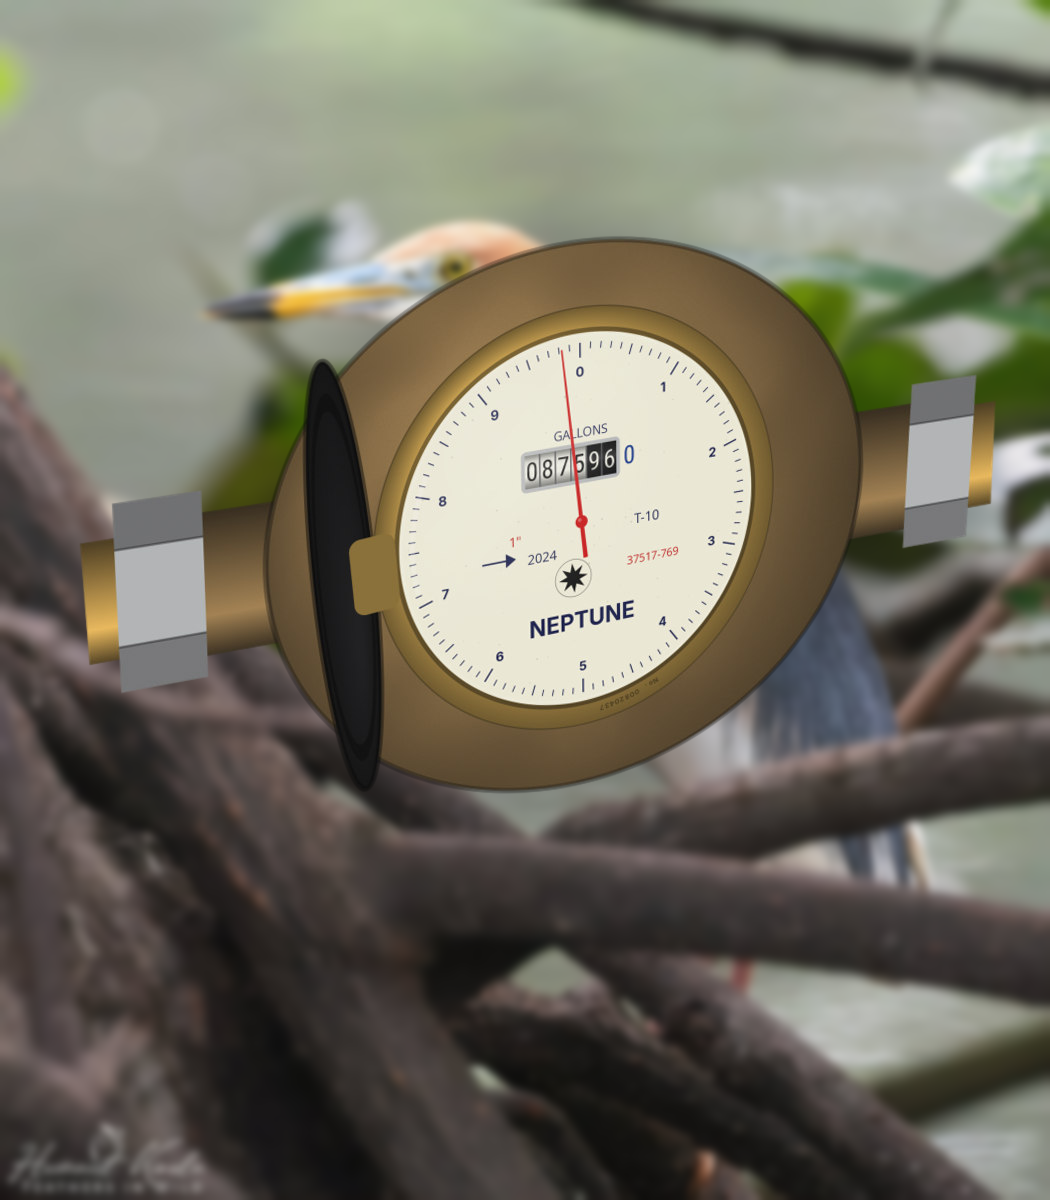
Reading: 875959.8 gal
